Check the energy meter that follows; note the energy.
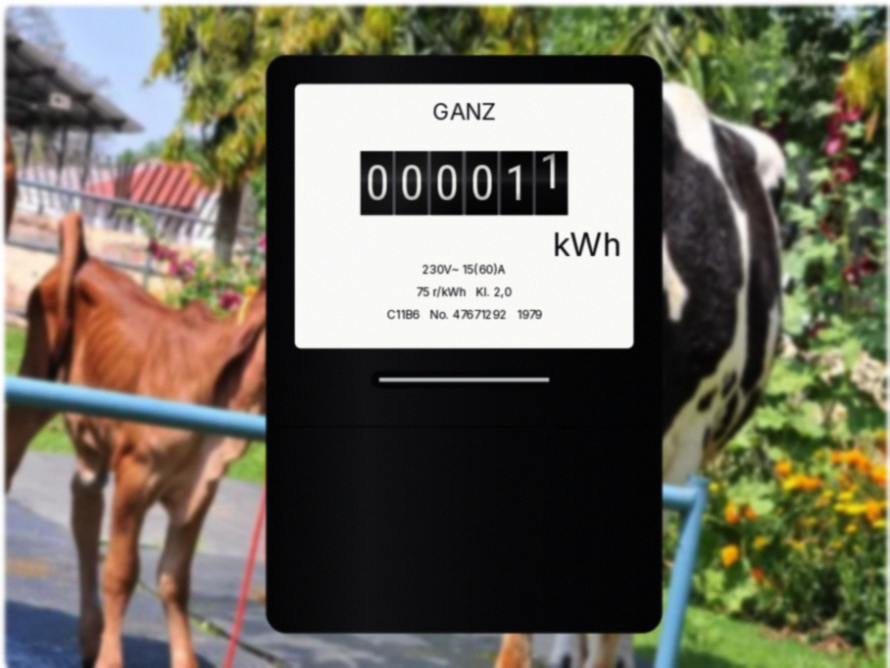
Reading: 11 kWh
